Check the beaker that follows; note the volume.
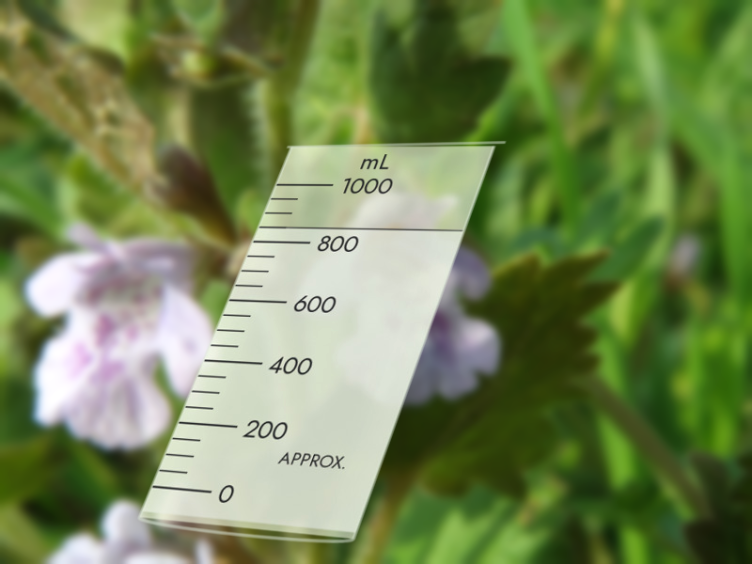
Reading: 850 mL
